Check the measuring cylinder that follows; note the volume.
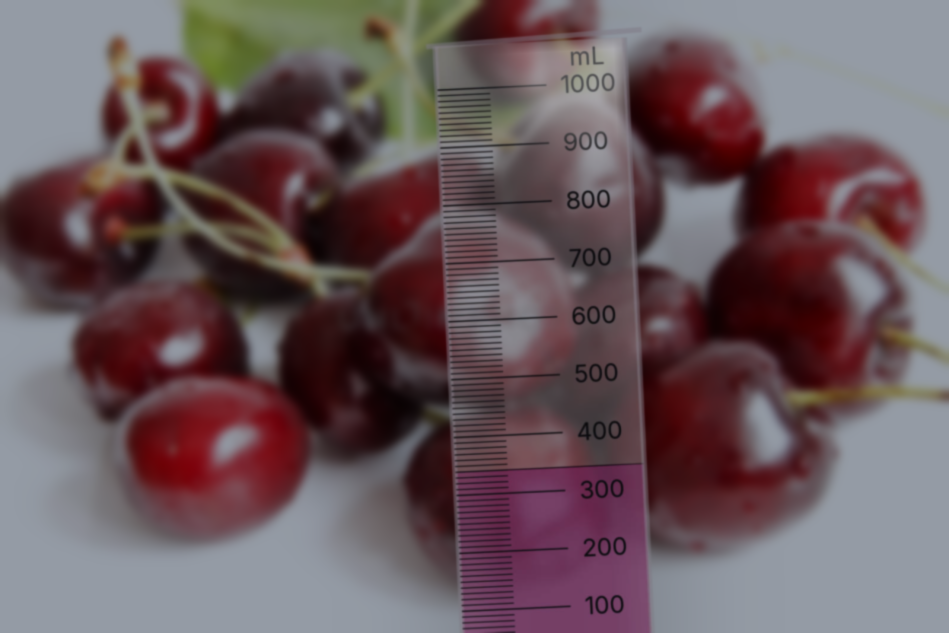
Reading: 340 mL
